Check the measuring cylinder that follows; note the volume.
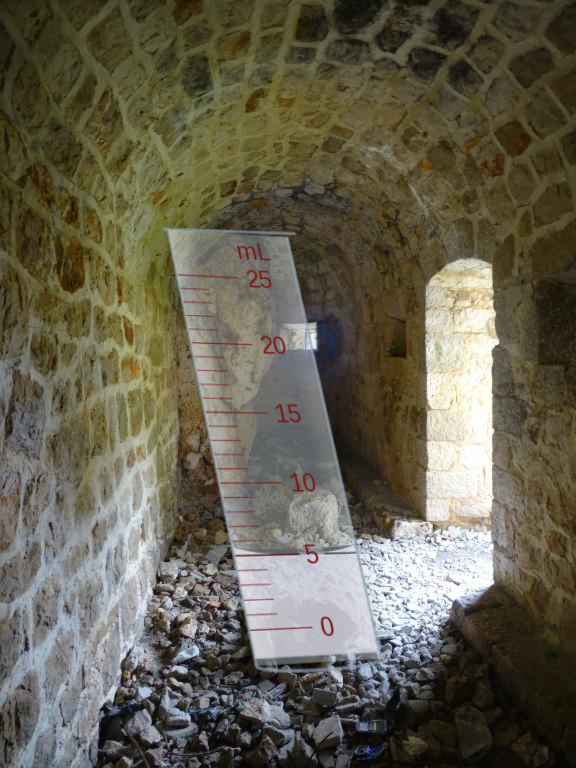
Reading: 5 mL
